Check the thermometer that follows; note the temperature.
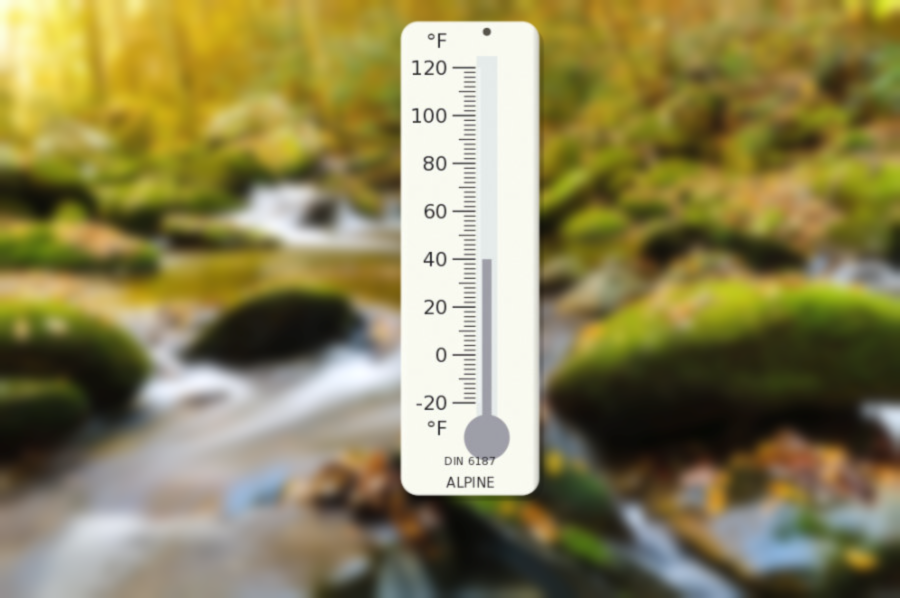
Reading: 40 °F
